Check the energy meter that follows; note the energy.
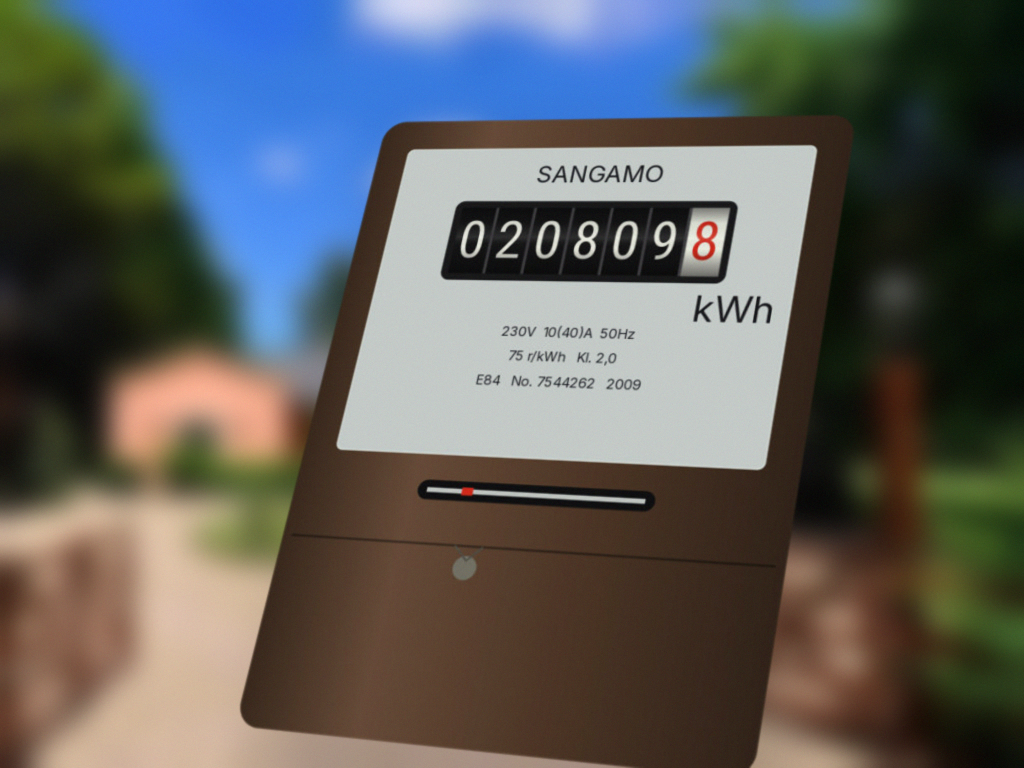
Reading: 20809.8 kWh
